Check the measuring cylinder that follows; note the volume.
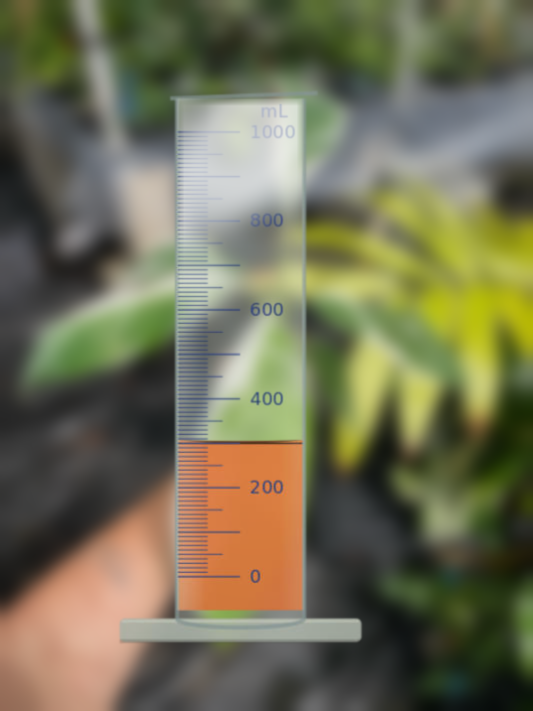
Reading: 300 mL
